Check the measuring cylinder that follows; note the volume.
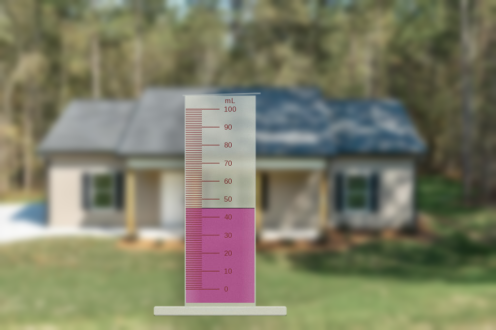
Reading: 45 mL
